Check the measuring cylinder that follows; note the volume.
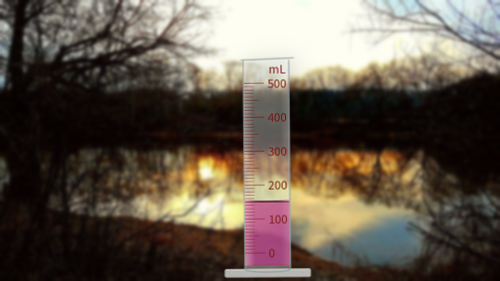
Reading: 150 mL
